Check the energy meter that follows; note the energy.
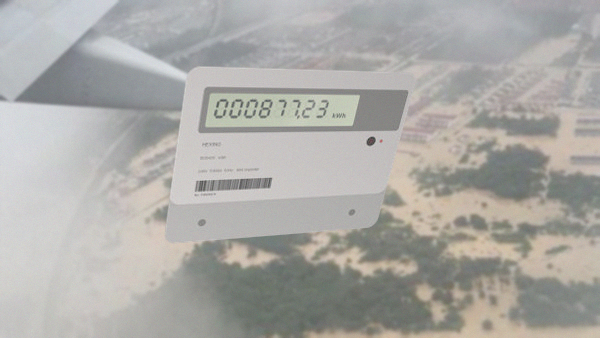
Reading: 877.23 kWh
